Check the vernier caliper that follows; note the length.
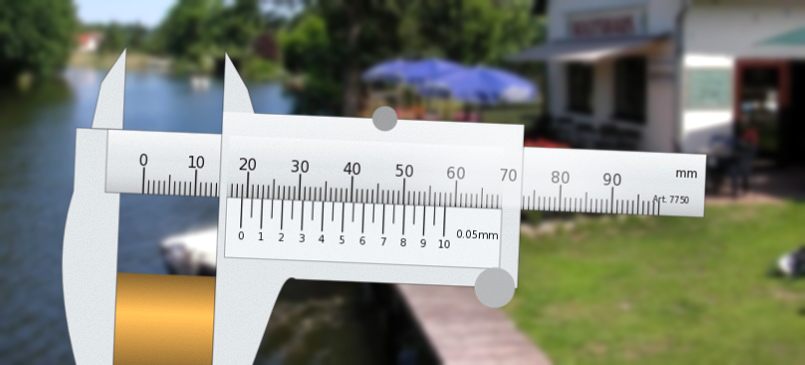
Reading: 19.0 mm
